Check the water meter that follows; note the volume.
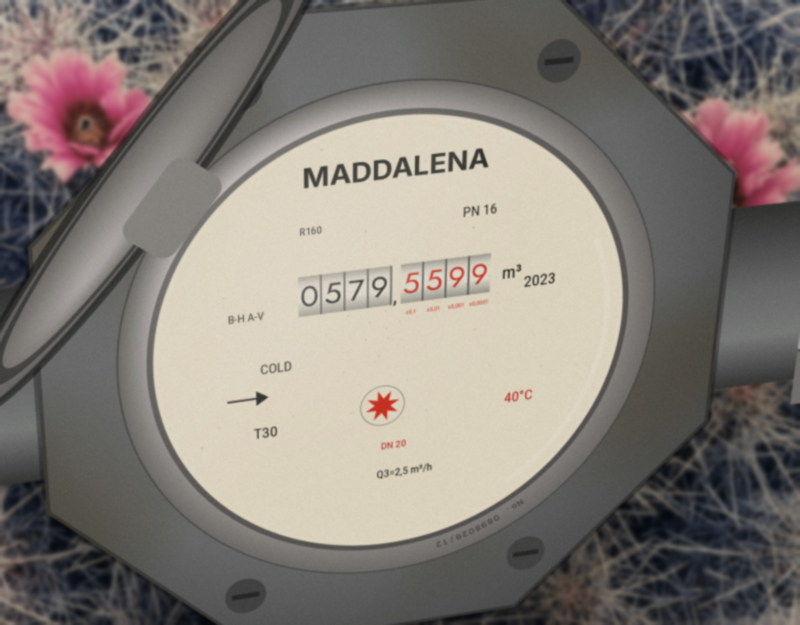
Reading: 579.5599 m³
